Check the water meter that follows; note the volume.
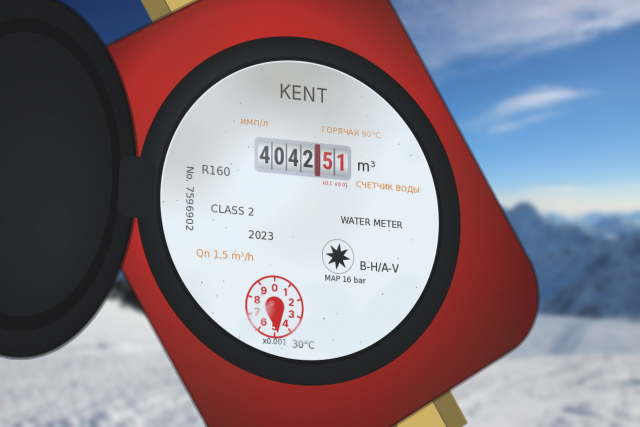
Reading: 4042.514 m³
